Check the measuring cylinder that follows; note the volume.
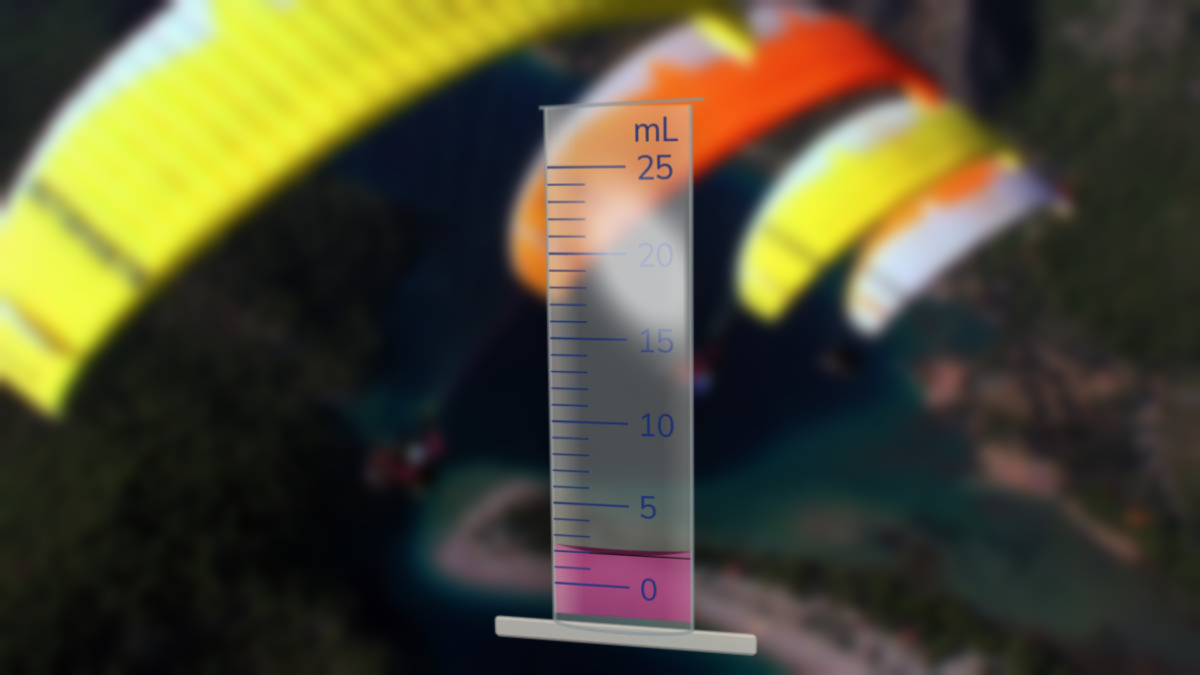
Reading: 2 mL
